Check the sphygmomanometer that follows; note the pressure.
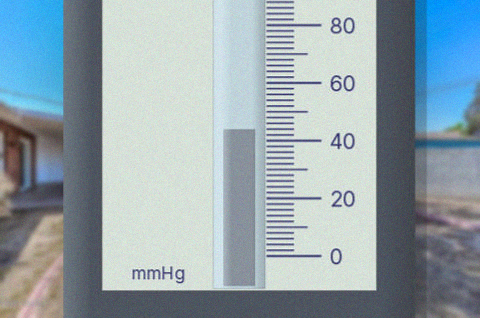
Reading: 44 mmHg
